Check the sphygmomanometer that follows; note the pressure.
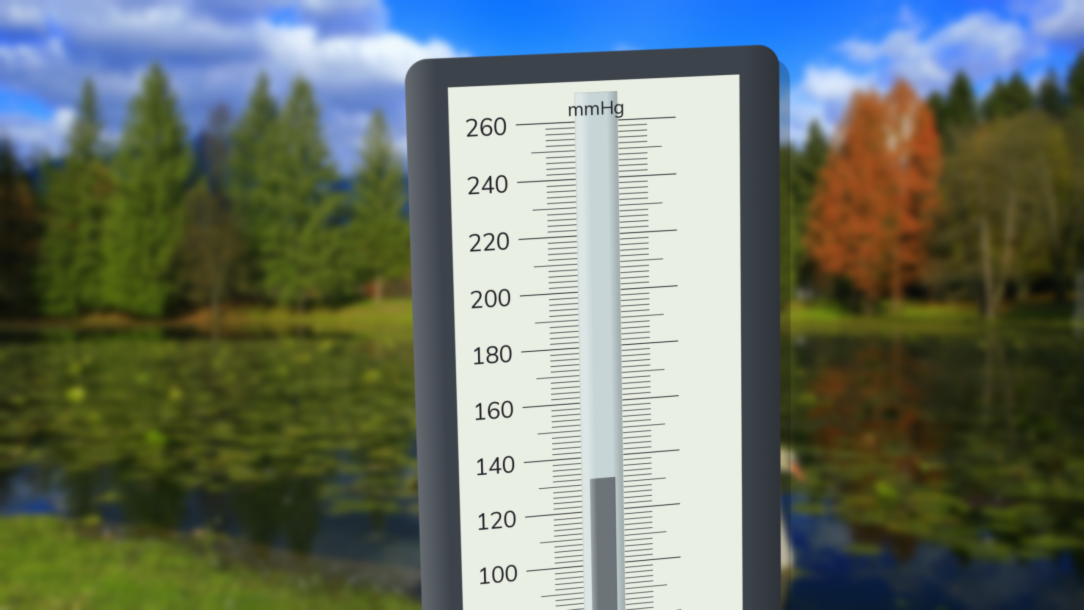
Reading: 132 mmHg
